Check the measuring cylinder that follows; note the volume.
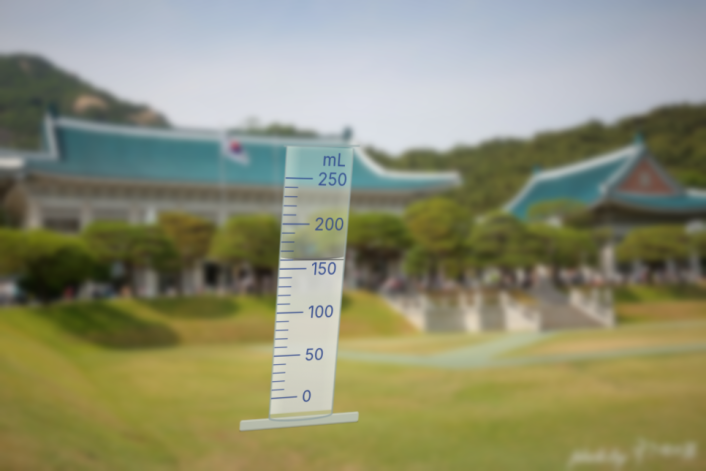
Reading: 160 mL
